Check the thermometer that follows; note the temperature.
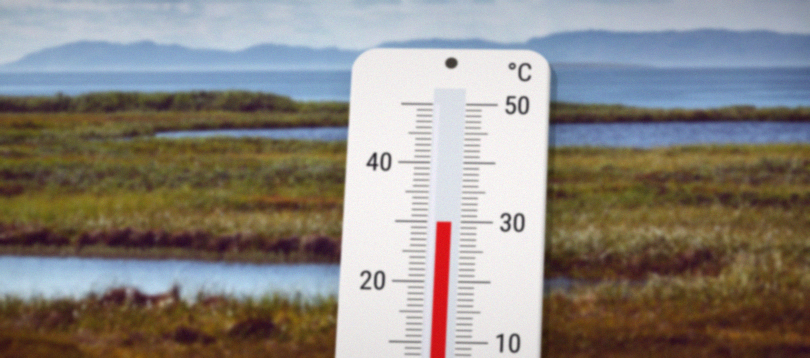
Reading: 30 °C
